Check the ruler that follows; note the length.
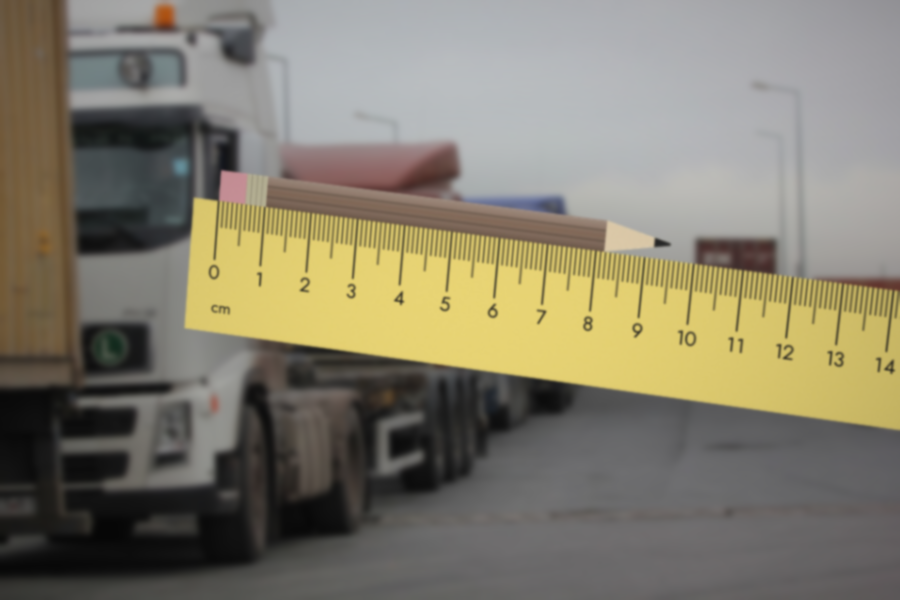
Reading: 9.5 cm
